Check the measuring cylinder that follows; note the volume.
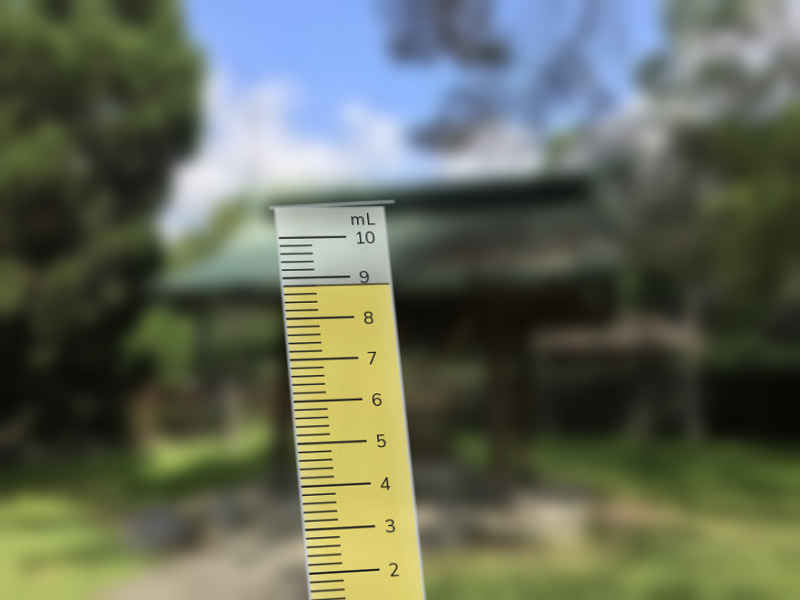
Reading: 8.8 mL
